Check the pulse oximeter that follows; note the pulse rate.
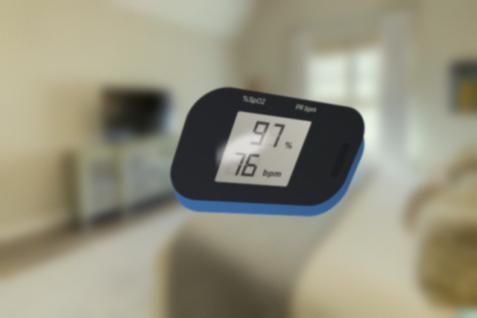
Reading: 76 bpm
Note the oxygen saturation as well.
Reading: 97 %
